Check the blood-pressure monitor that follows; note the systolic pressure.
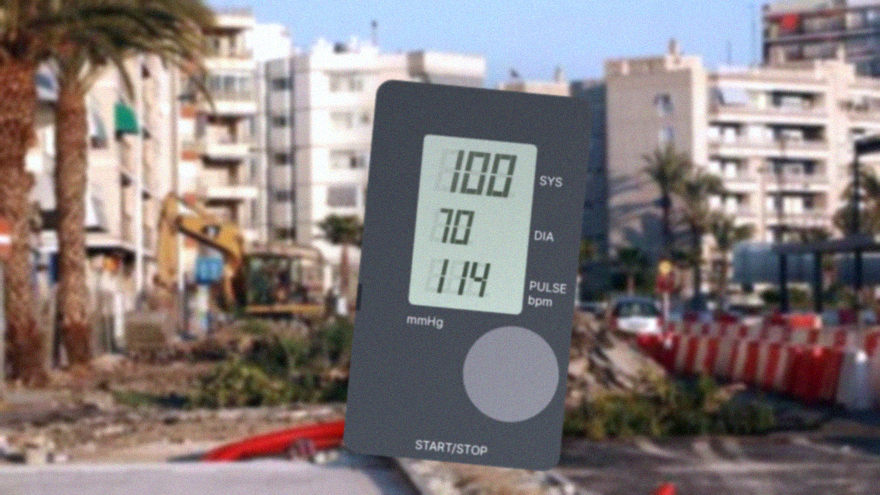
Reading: 100 mmHg
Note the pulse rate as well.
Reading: 114 bpm
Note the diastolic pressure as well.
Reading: 70 mmHg
